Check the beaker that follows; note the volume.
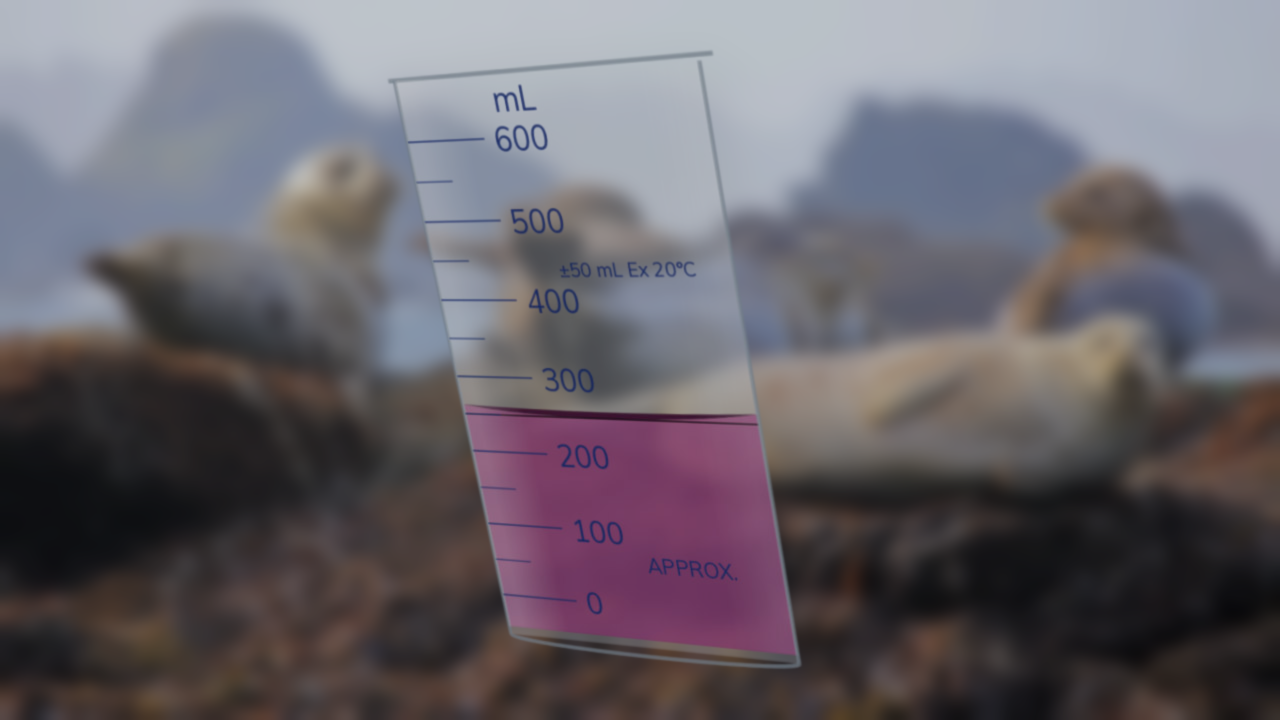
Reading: 250 mL
